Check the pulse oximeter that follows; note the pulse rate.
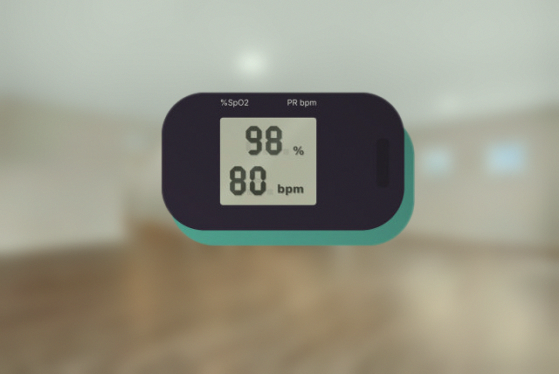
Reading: 80 bpm
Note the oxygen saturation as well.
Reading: 98 %
